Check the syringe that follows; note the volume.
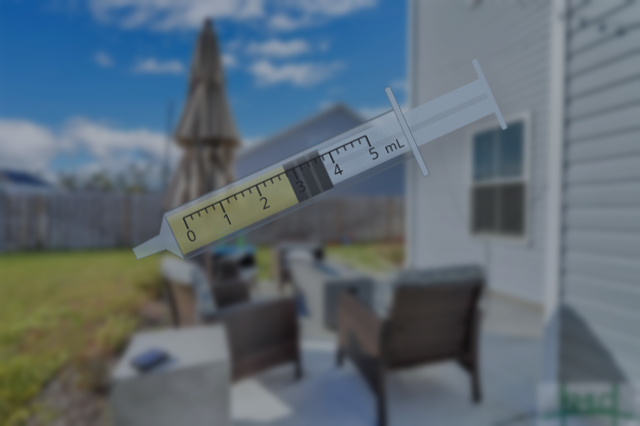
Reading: 2.8 mL
